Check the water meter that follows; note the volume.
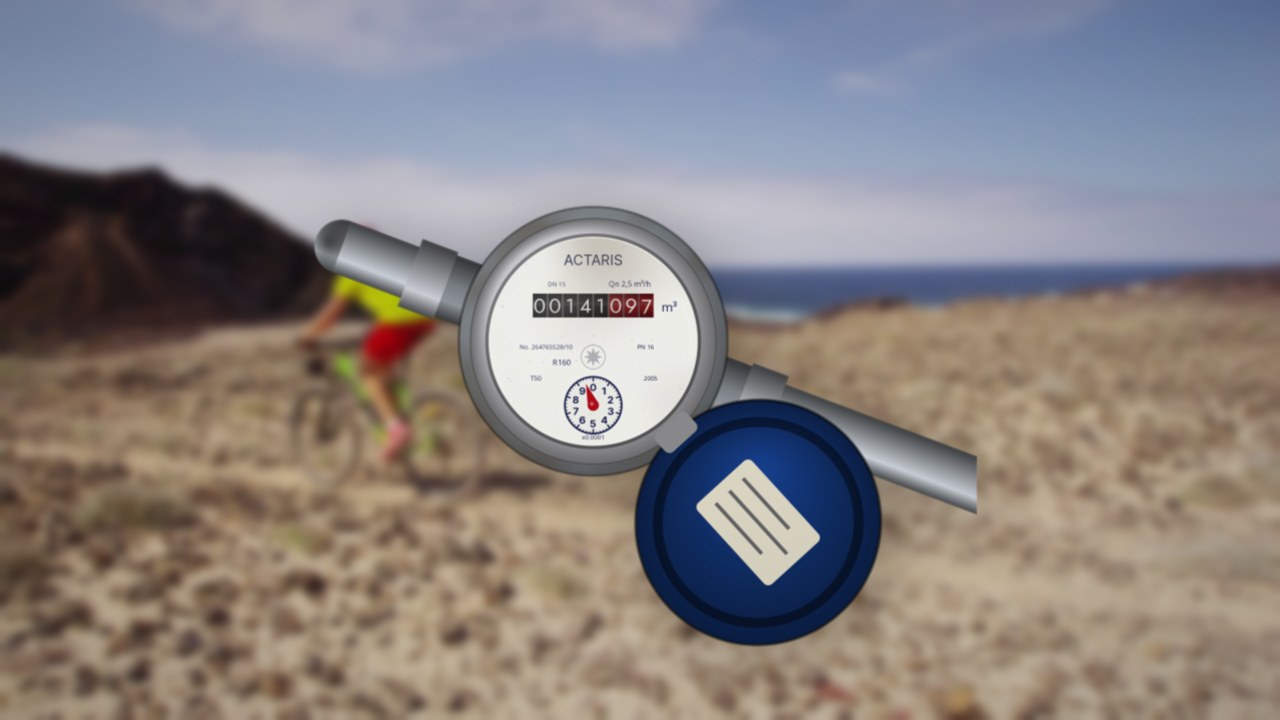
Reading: 141.0969 m³
